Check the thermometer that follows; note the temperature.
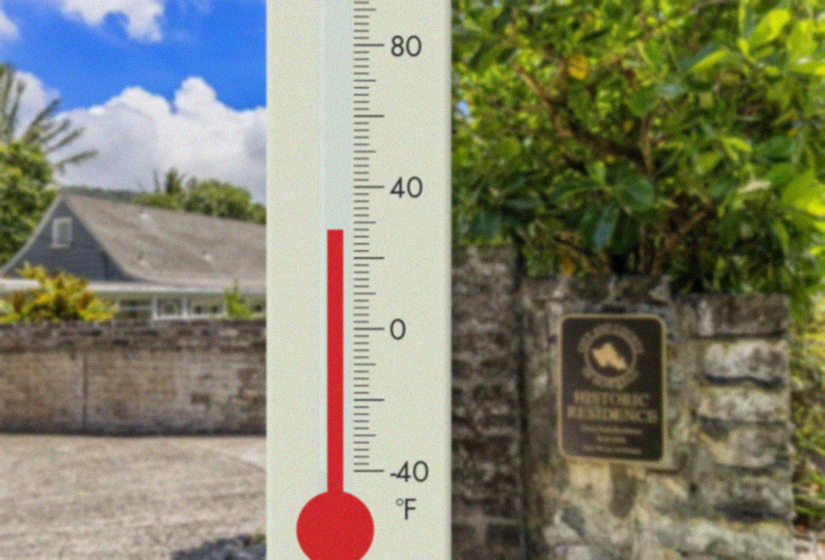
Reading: 28 °F
